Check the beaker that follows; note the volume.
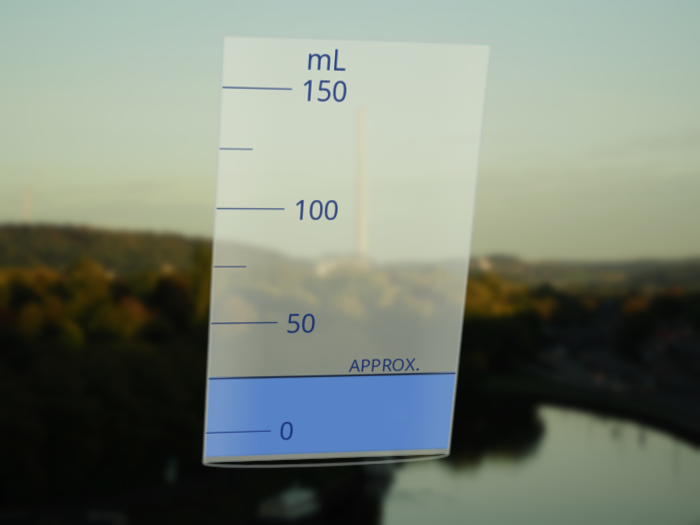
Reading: 25 mL
